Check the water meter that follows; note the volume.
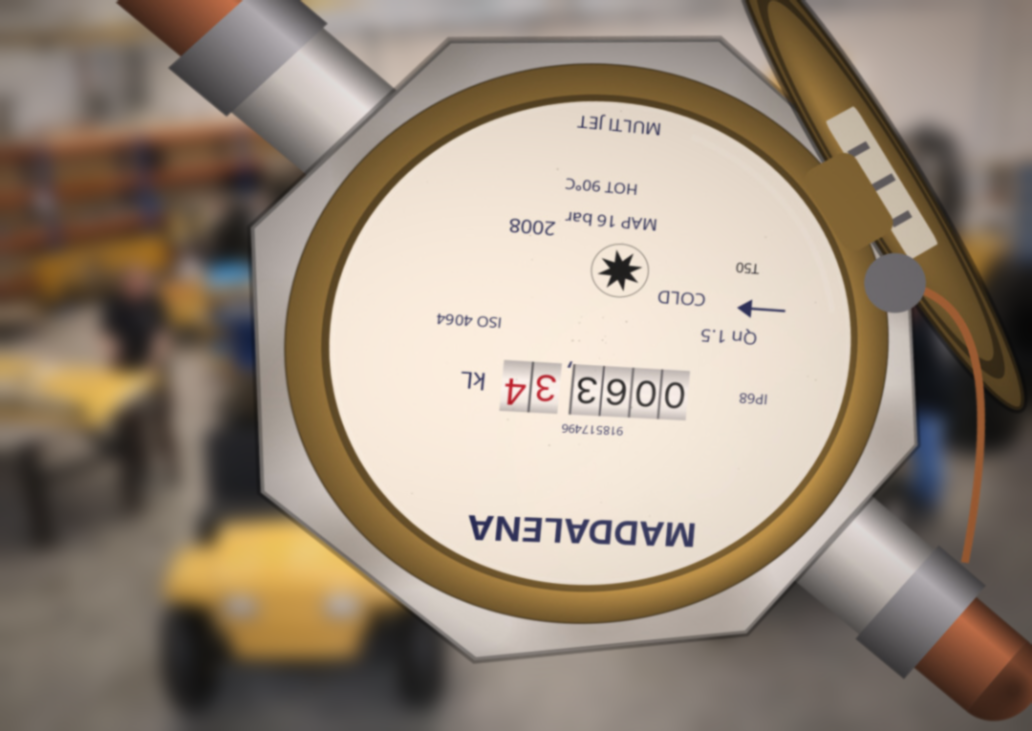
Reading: 63.34 kL
